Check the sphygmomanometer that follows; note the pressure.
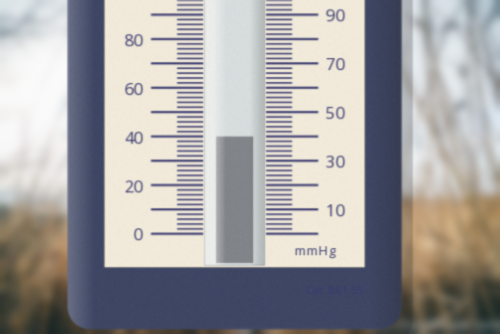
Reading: 40 mmHg
